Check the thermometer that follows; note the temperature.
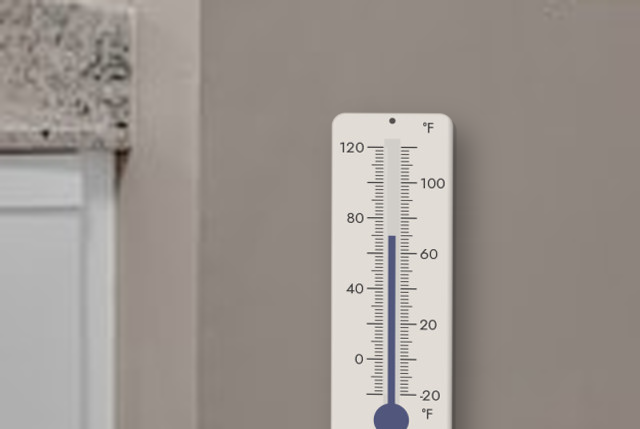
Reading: 70 °F
